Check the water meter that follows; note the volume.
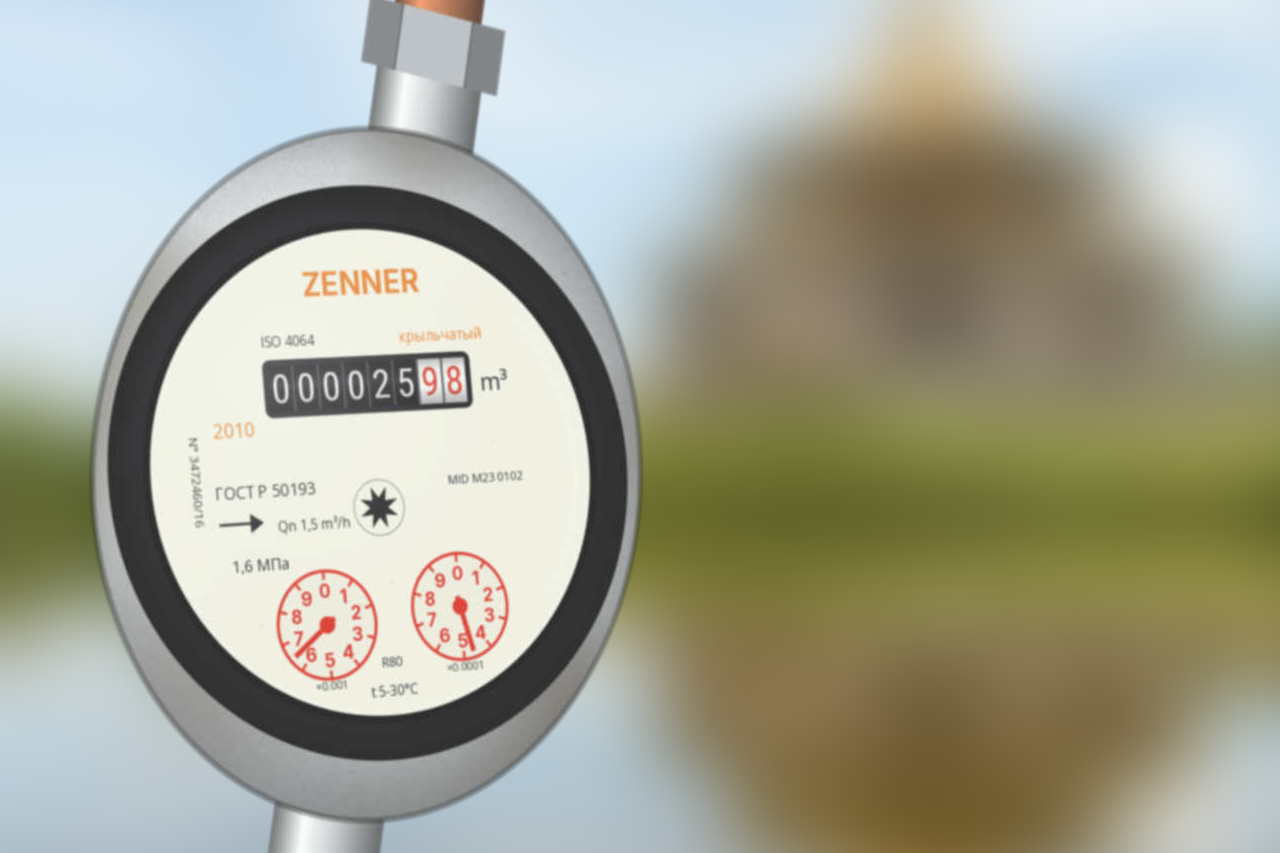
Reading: 25.9864 m³
